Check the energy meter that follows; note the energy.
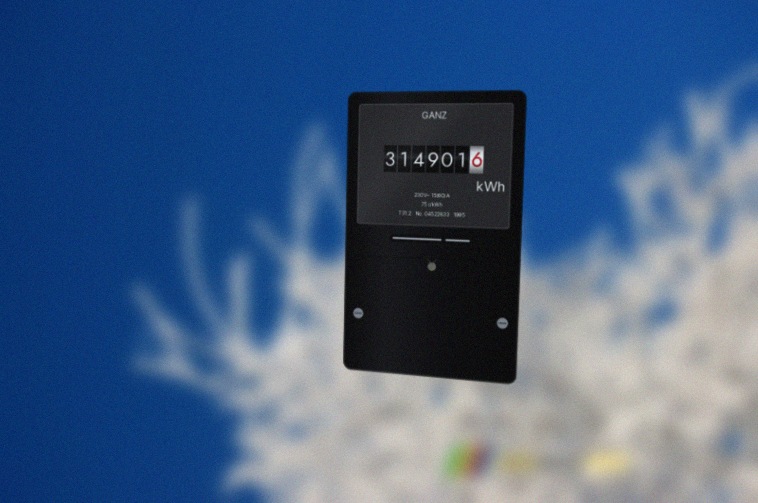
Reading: 314901.6 kWh
